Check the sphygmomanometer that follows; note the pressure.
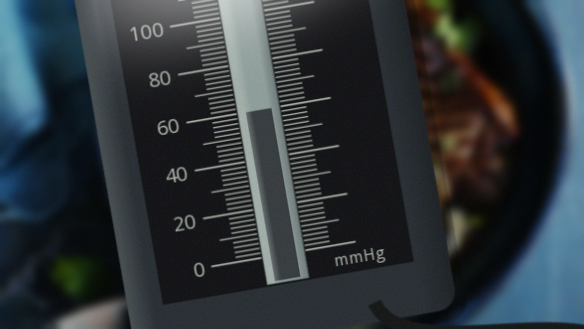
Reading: 60 mmHg
